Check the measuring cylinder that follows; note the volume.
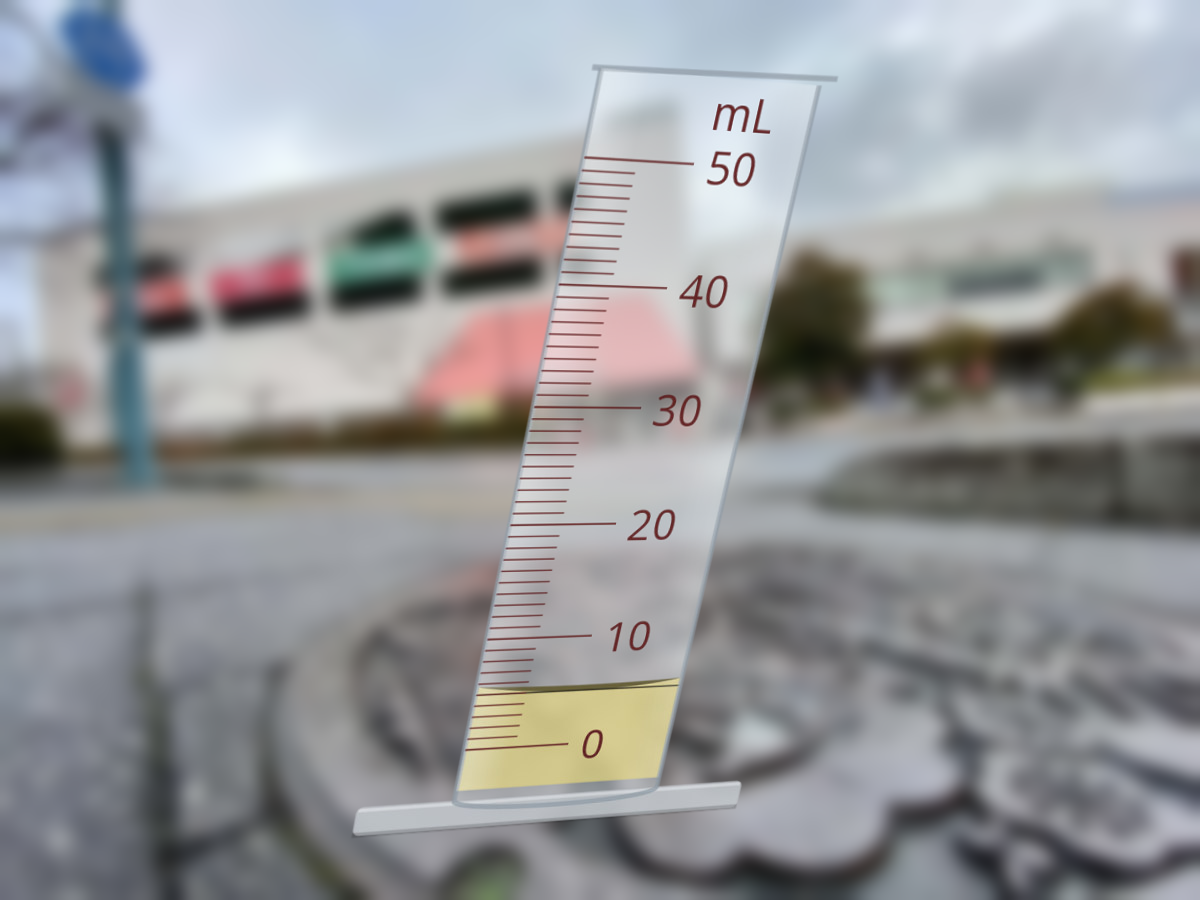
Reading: 5 mL
